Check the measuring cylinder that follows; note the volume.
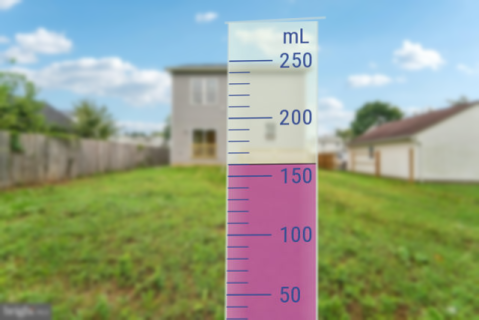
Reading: 160 mL
